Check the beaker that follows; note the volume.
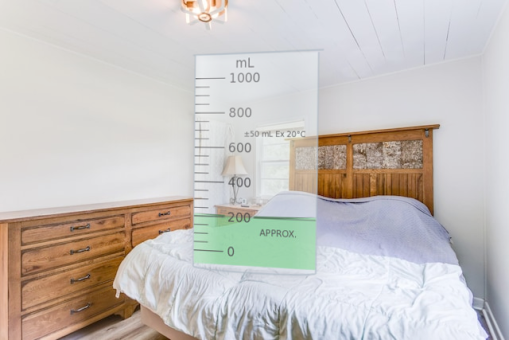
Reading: 200 mL
